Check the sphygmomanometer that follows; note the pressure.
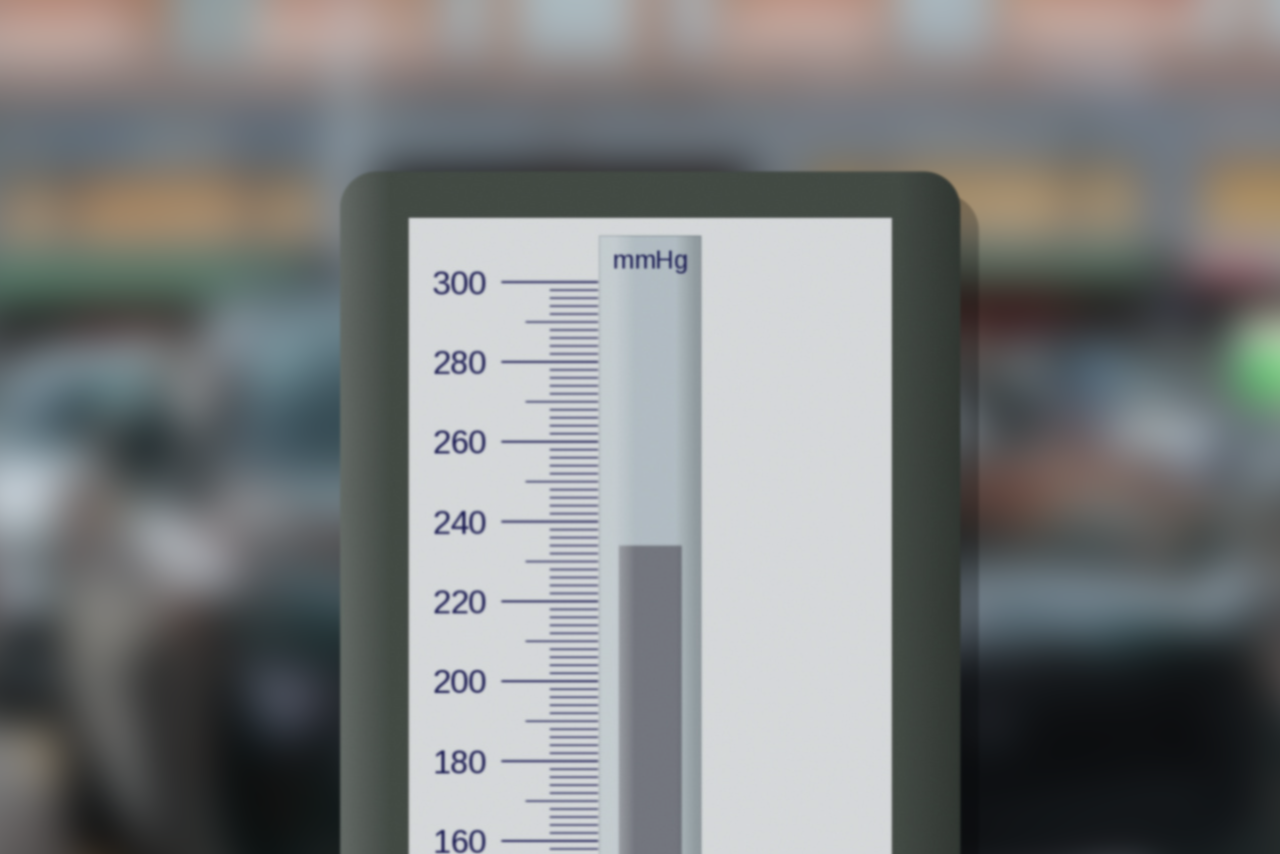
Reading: 234 mmHg
